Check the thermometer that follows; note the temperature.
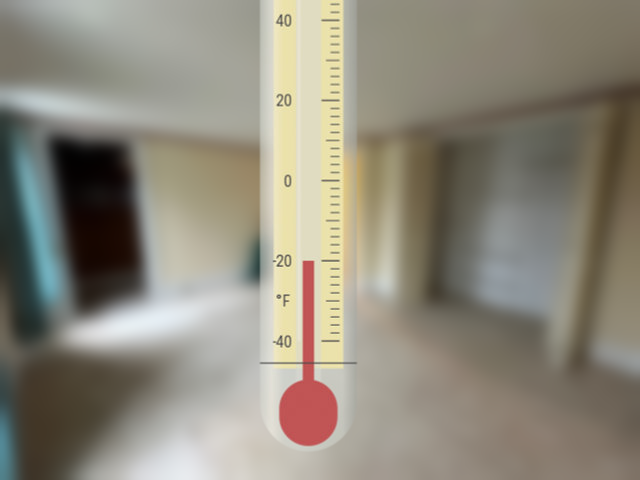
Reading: -20 °F
